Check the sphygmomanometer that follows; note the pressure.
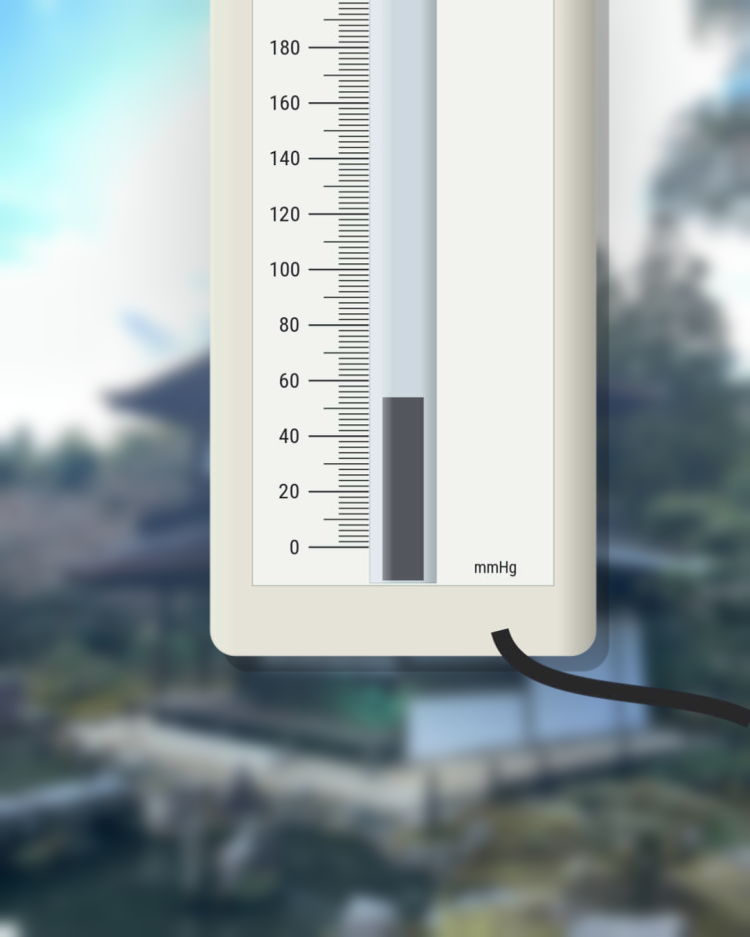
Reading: 54 mmHg
